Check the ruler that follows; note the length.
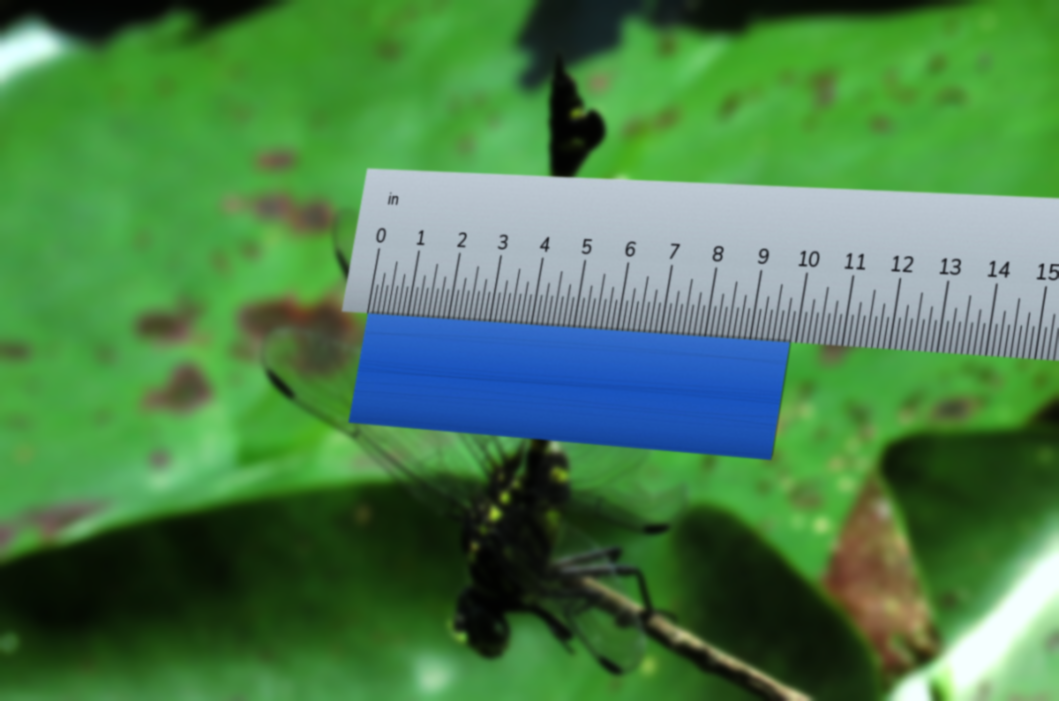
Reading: 9.875 in
